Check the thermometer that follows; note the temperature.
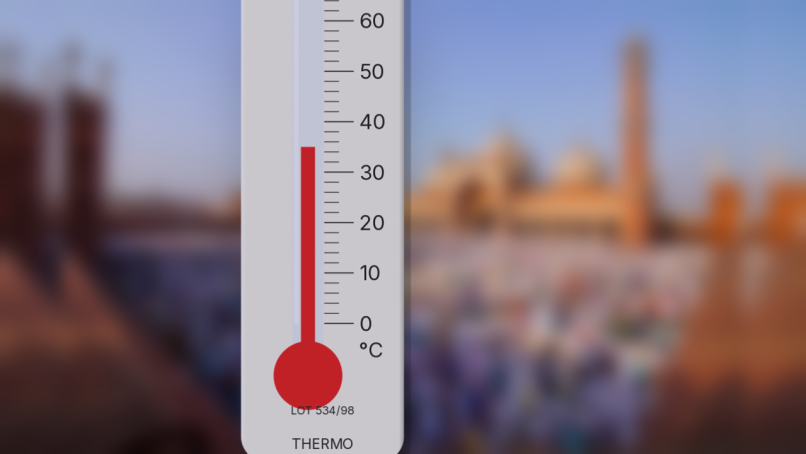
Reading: 35 °C
